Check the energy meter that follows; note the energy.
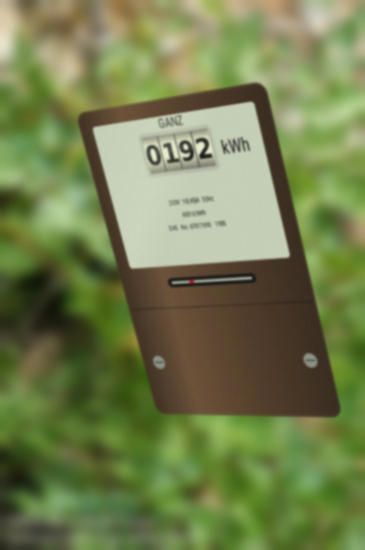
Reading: 192 kWh
